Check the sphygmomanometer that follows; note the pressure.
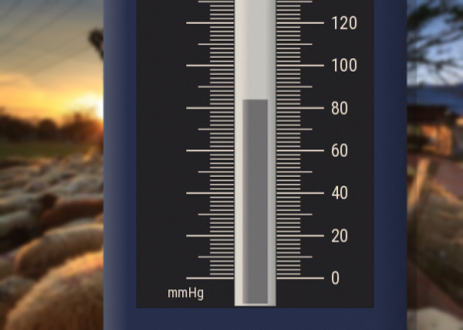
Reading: 84 mmHg
